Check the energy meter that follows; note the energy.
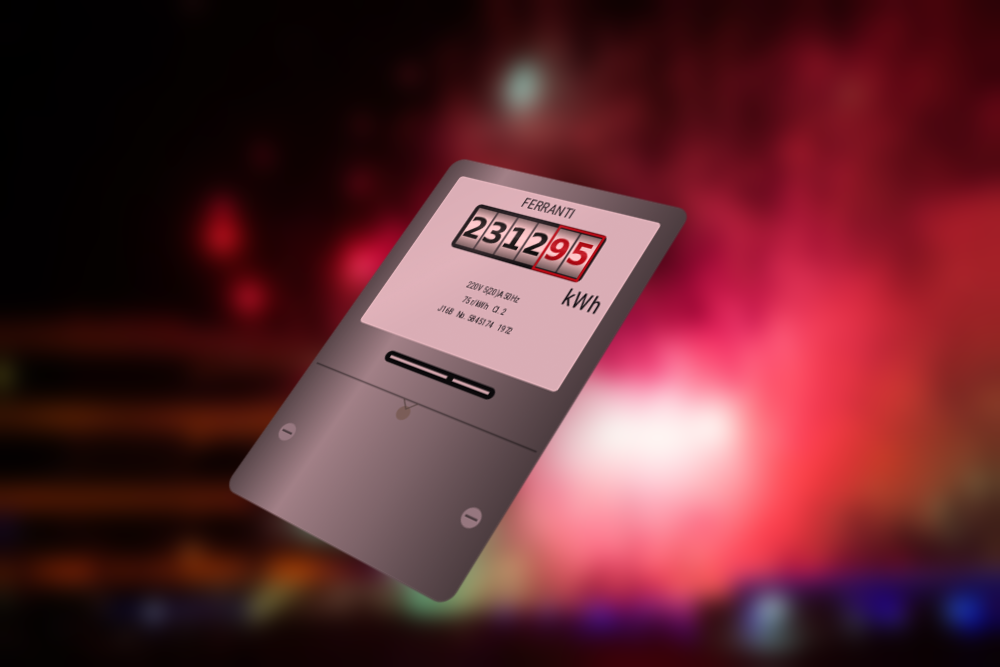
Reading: 2312.95 kWh
